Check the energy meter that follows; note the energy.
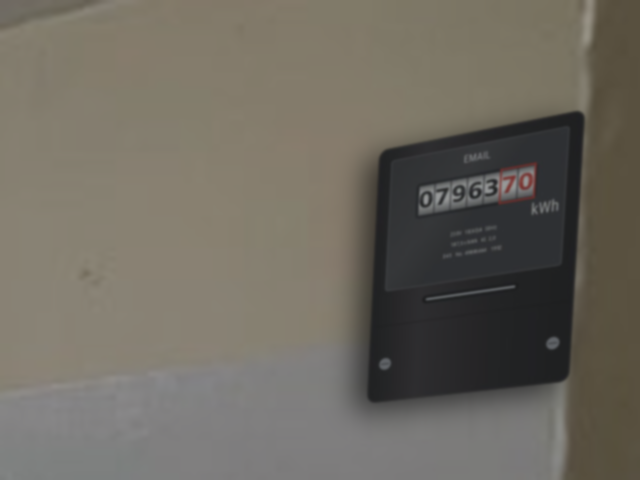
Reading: 7963.70 kWh
